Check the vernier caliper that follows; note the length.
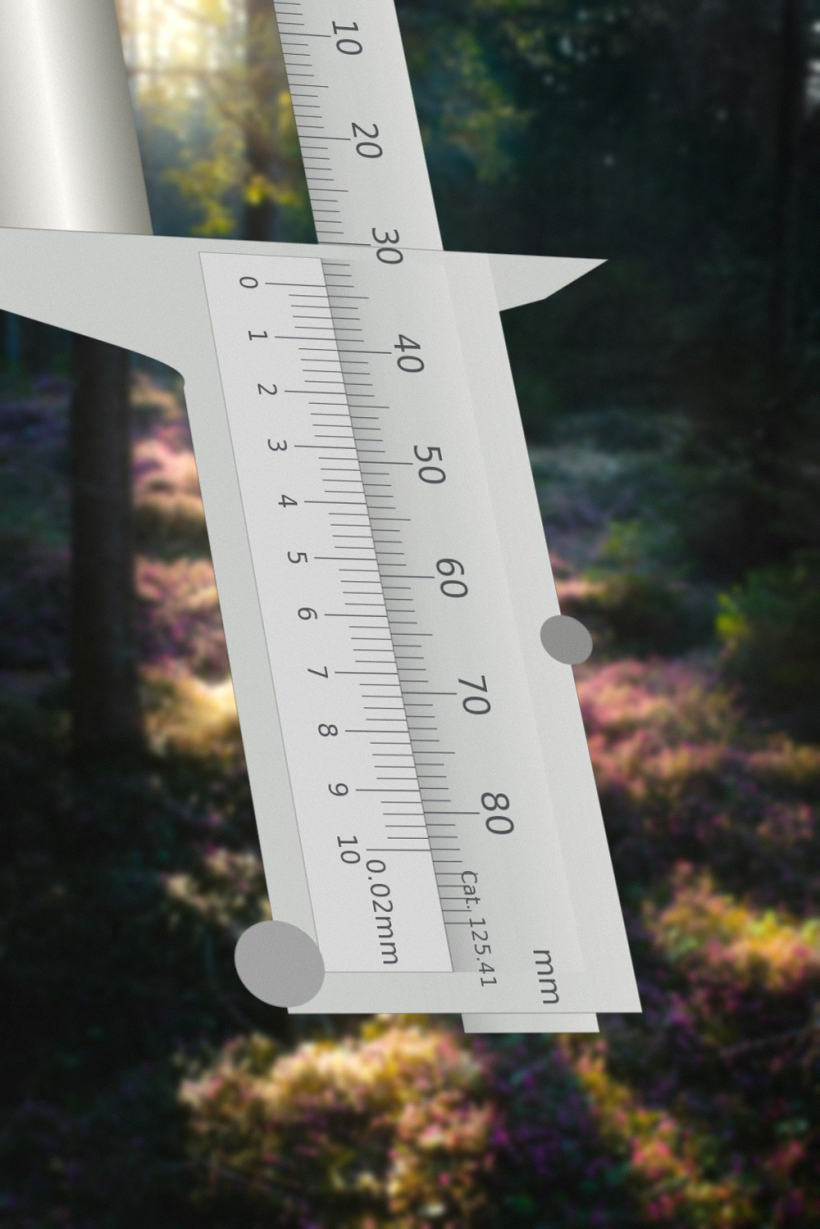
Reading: 34.1 mm
